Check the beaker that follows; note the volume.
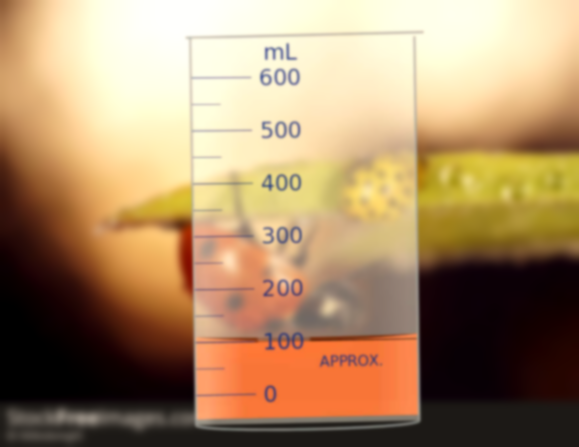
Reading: 100 mL
